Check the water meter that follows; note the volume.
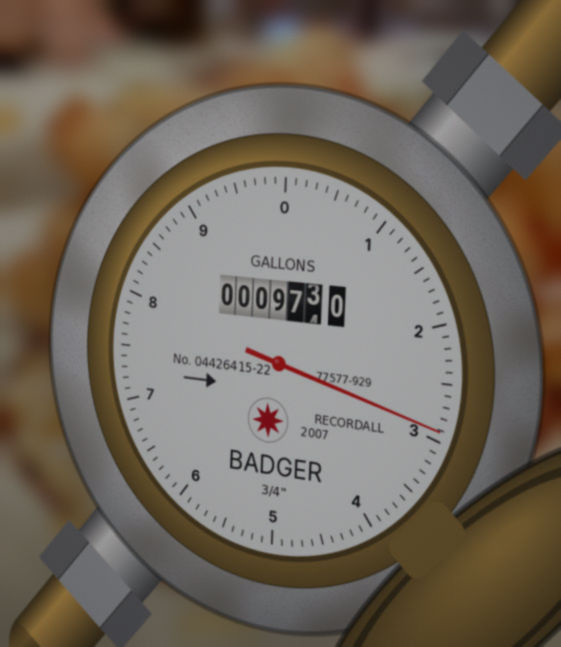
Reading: 9732.9 gal
